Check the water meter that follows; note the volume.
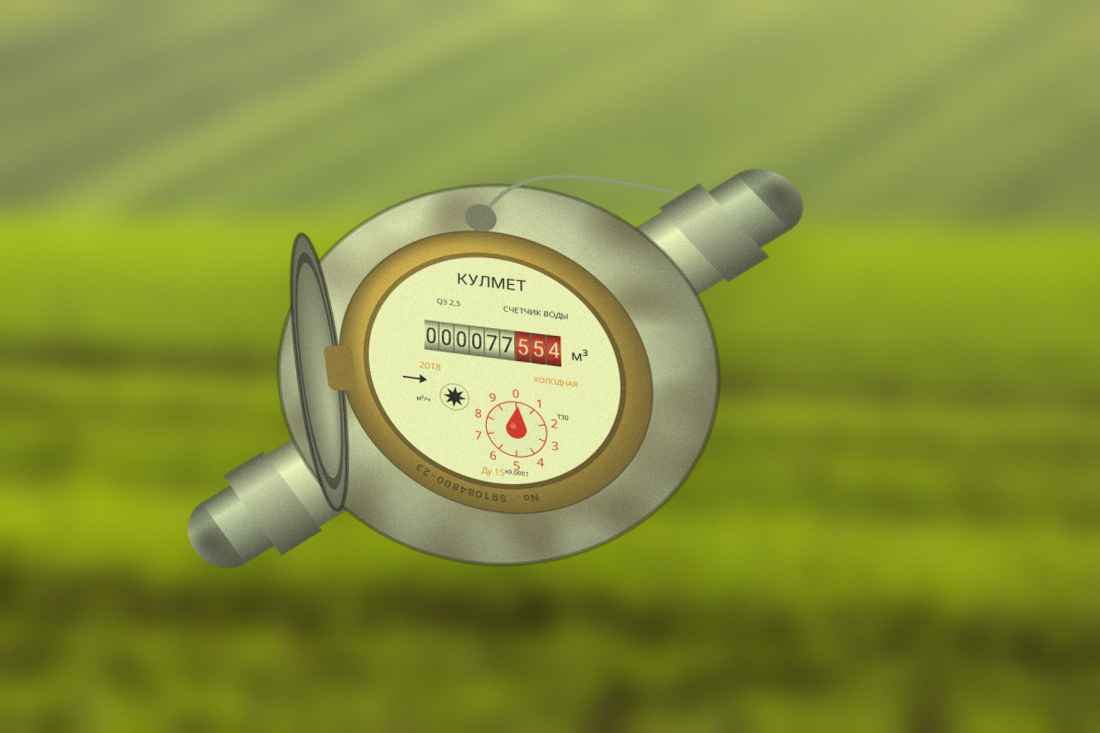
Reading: 77.5540 m³
